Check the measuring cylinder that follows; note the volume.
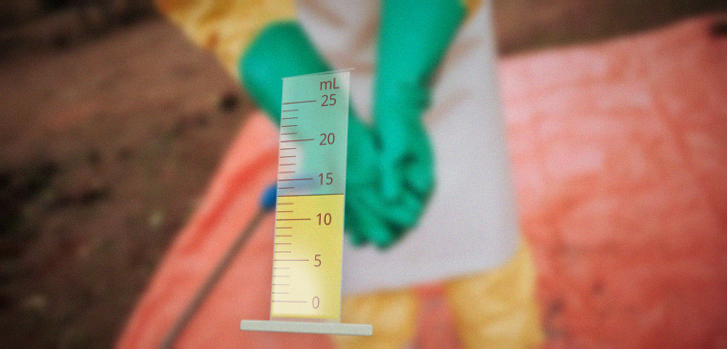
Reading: 13 mL
